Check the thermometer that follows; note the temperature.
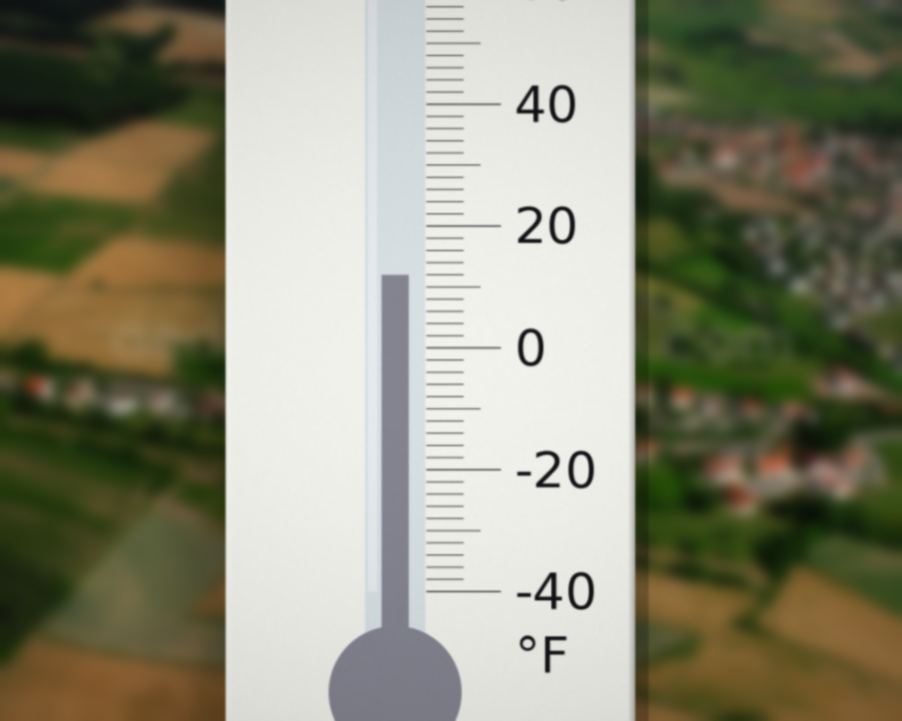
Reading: 12 °F
